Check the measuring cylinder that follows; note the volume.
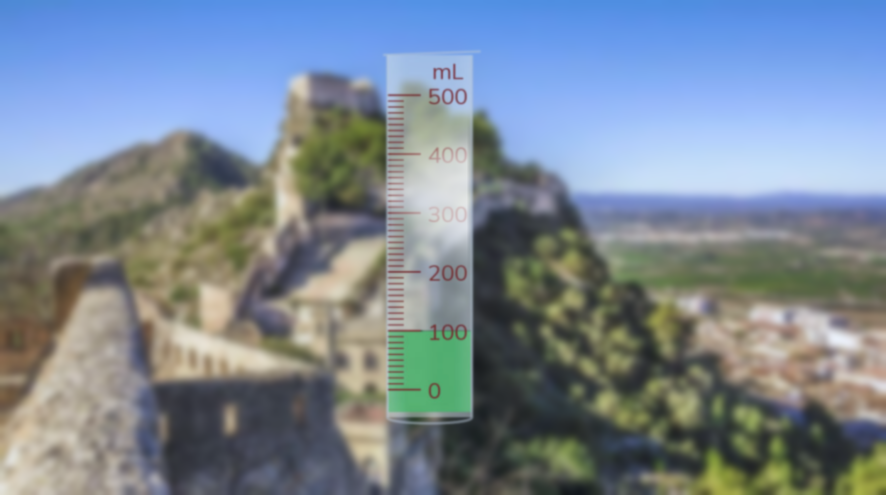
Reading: 100 mL
